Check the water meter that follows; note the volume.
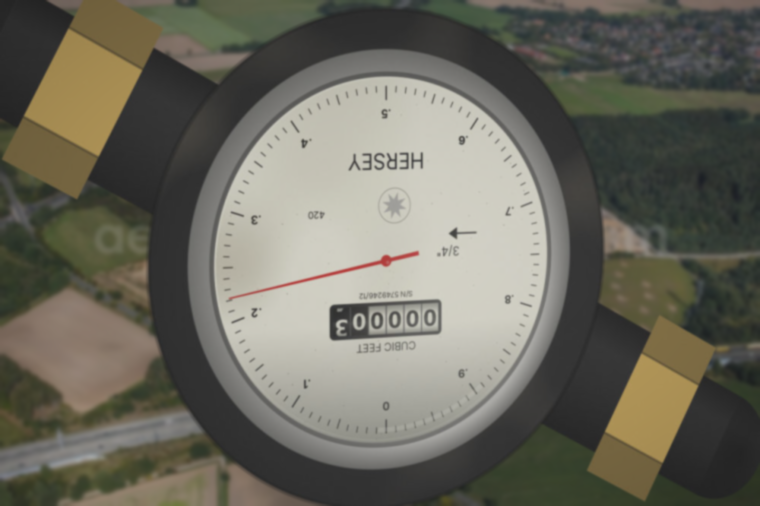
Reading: 3.22 ft³
